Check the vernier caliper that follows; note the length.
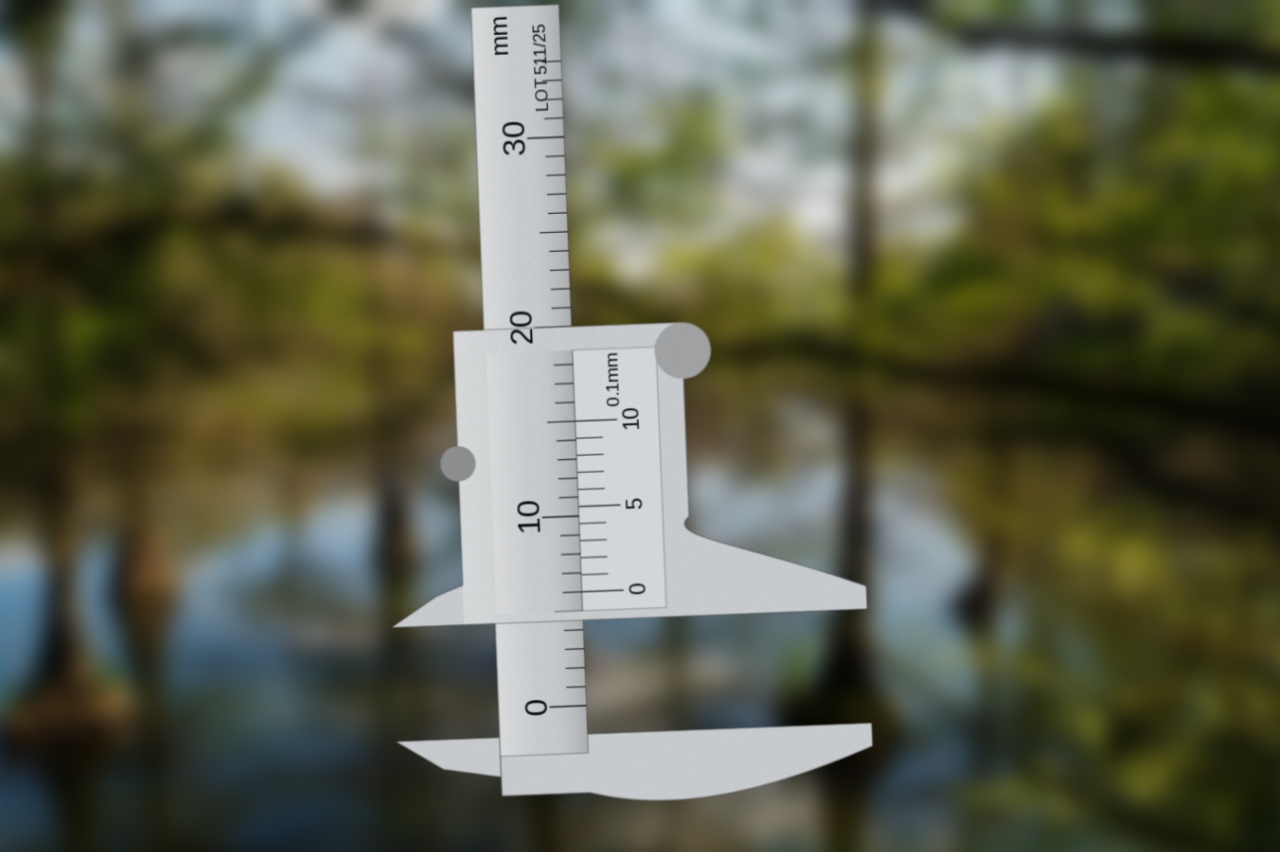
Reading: 6.0 mm
